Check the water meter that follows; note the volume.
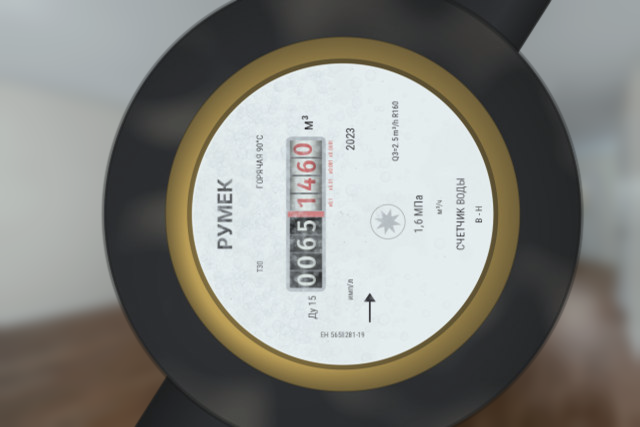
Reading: 65.1460 m³
